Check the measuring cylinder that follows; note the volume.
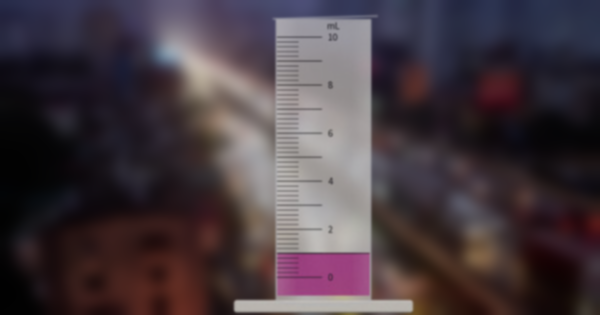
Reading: 1 mL
